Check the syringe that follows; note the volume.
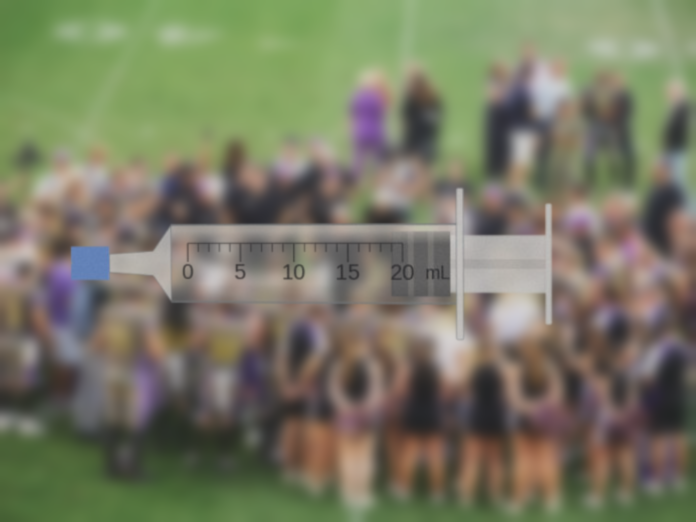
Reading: 19 mL
